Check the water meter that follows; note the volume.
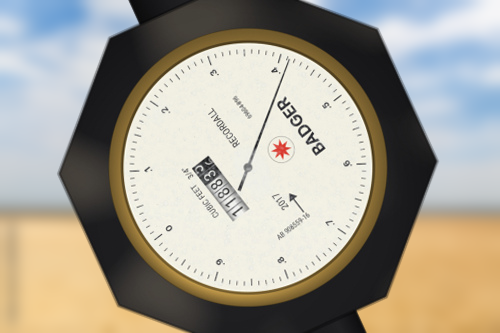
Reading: 118835.41 ft³
